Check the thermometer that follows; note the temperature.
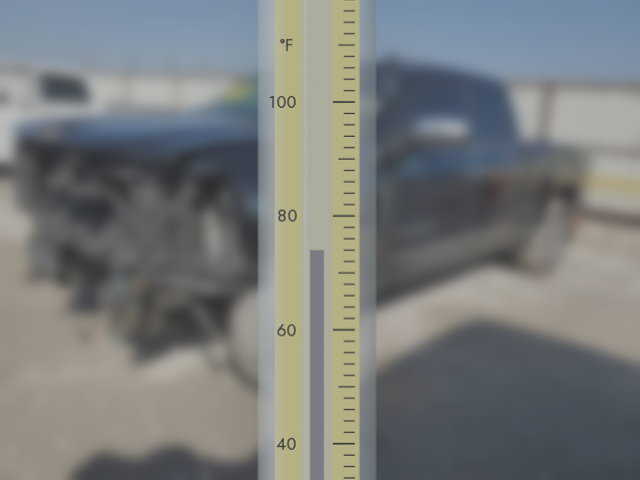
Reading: 74 °F
